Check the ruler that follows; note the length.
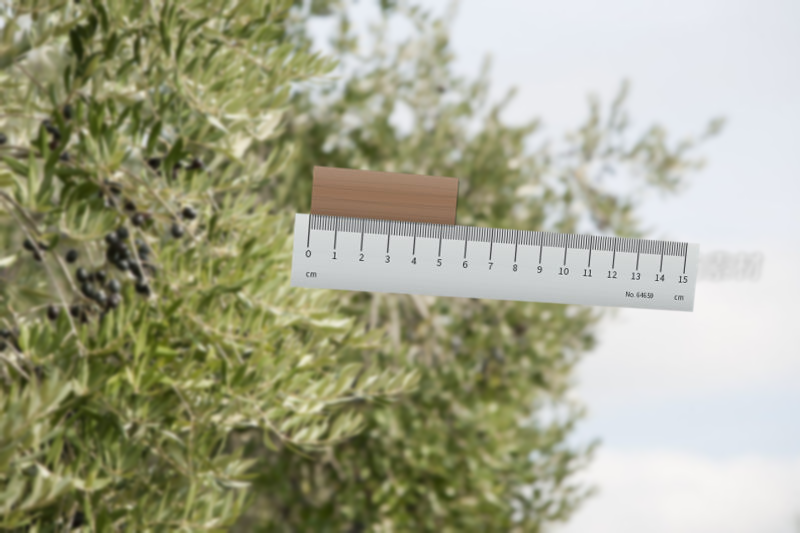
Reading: 5.5 cm
